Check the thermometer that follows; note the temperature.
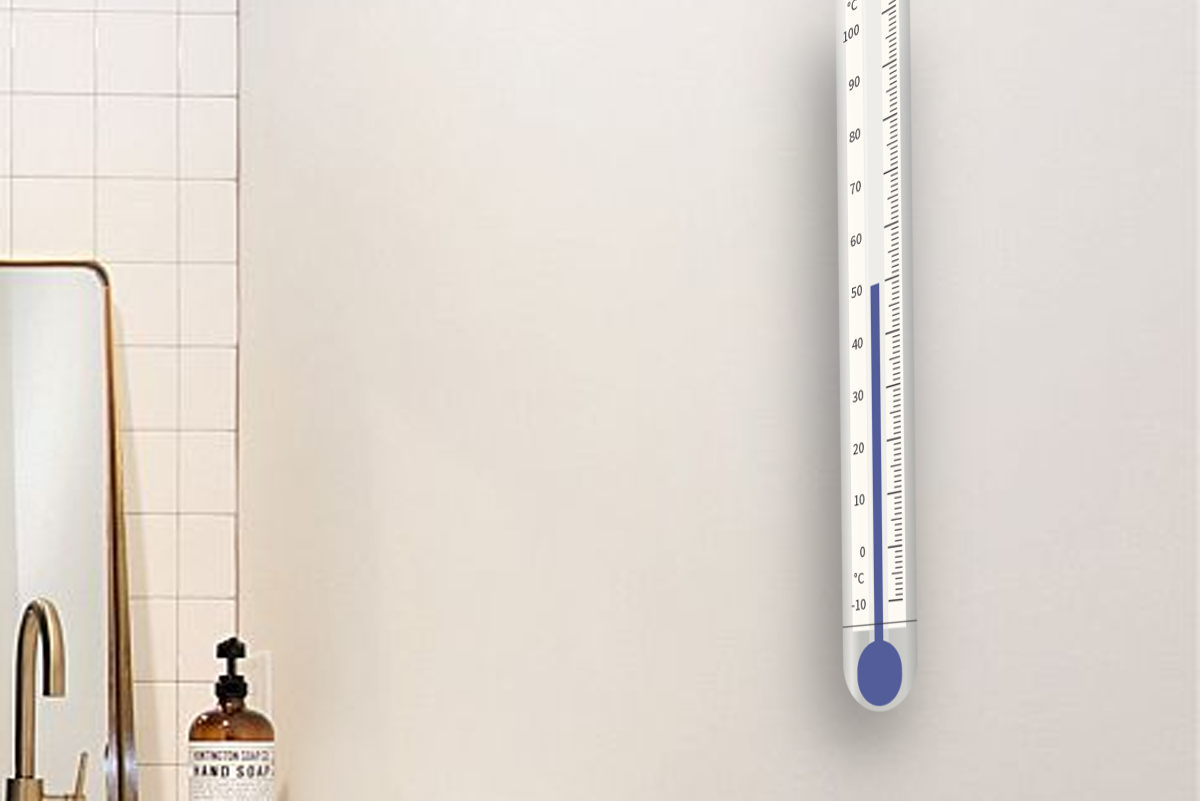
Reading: 50 °C
